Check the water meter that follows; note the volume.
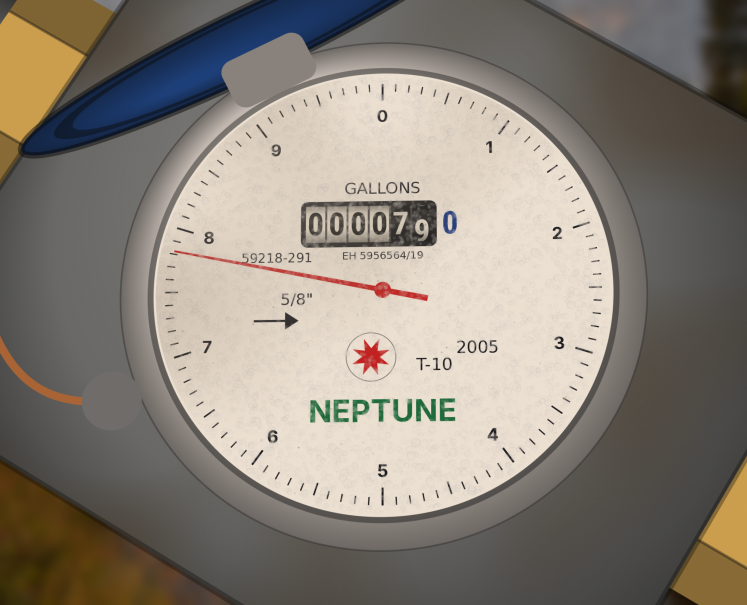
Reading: 787.8 gal
